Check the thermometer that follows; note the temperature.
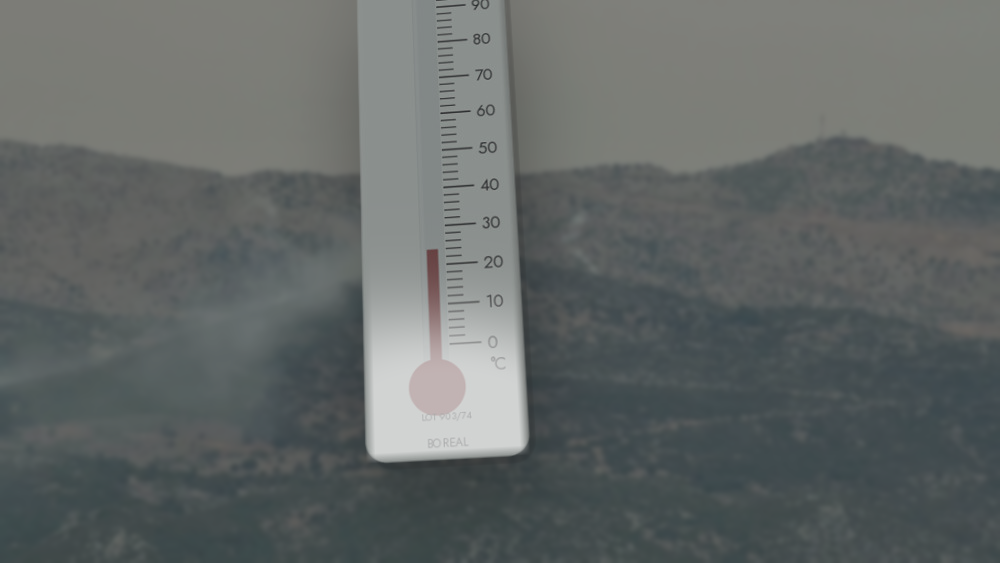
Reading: 24 °C
